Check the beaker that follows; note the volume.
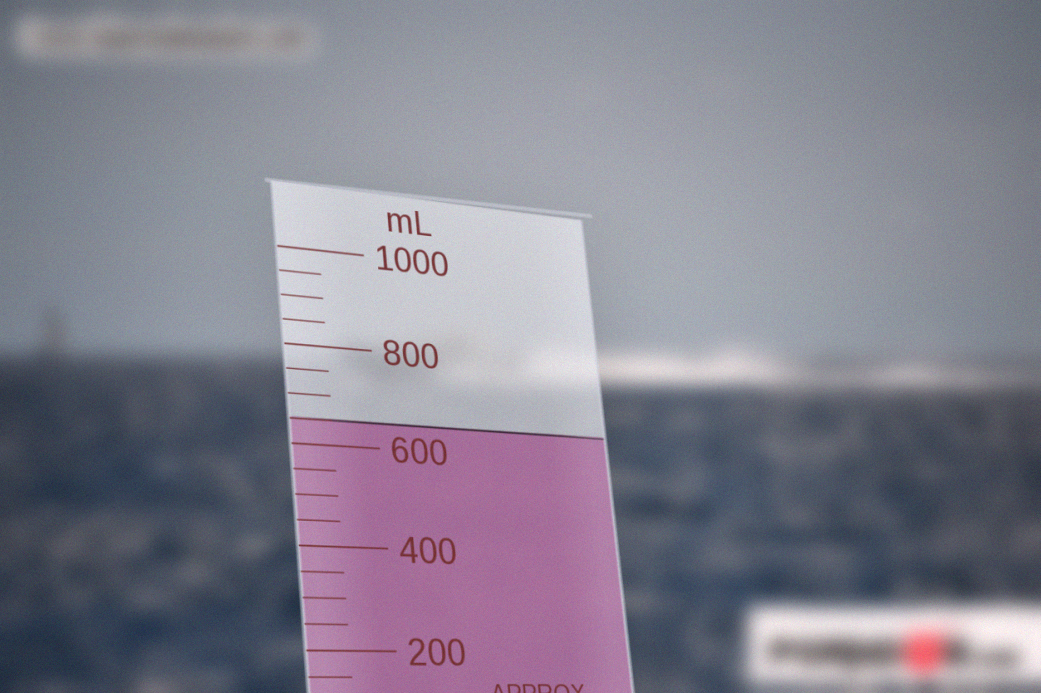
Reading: 650 mL
